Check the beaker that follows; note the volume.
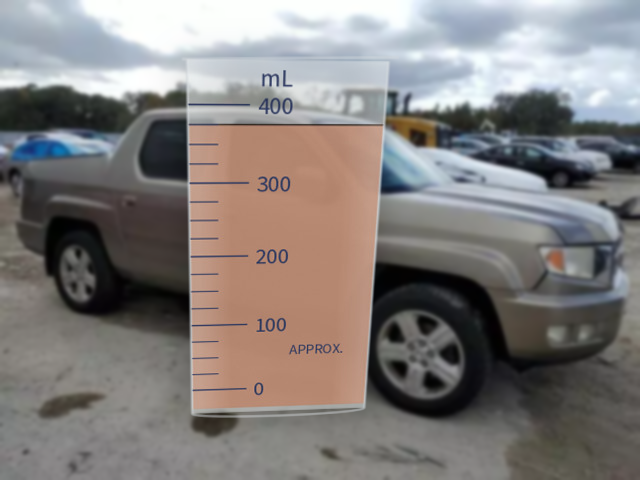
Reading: 375 mL
